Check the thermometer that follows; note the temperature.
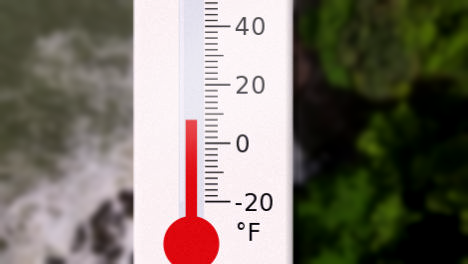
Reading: 8 °F
